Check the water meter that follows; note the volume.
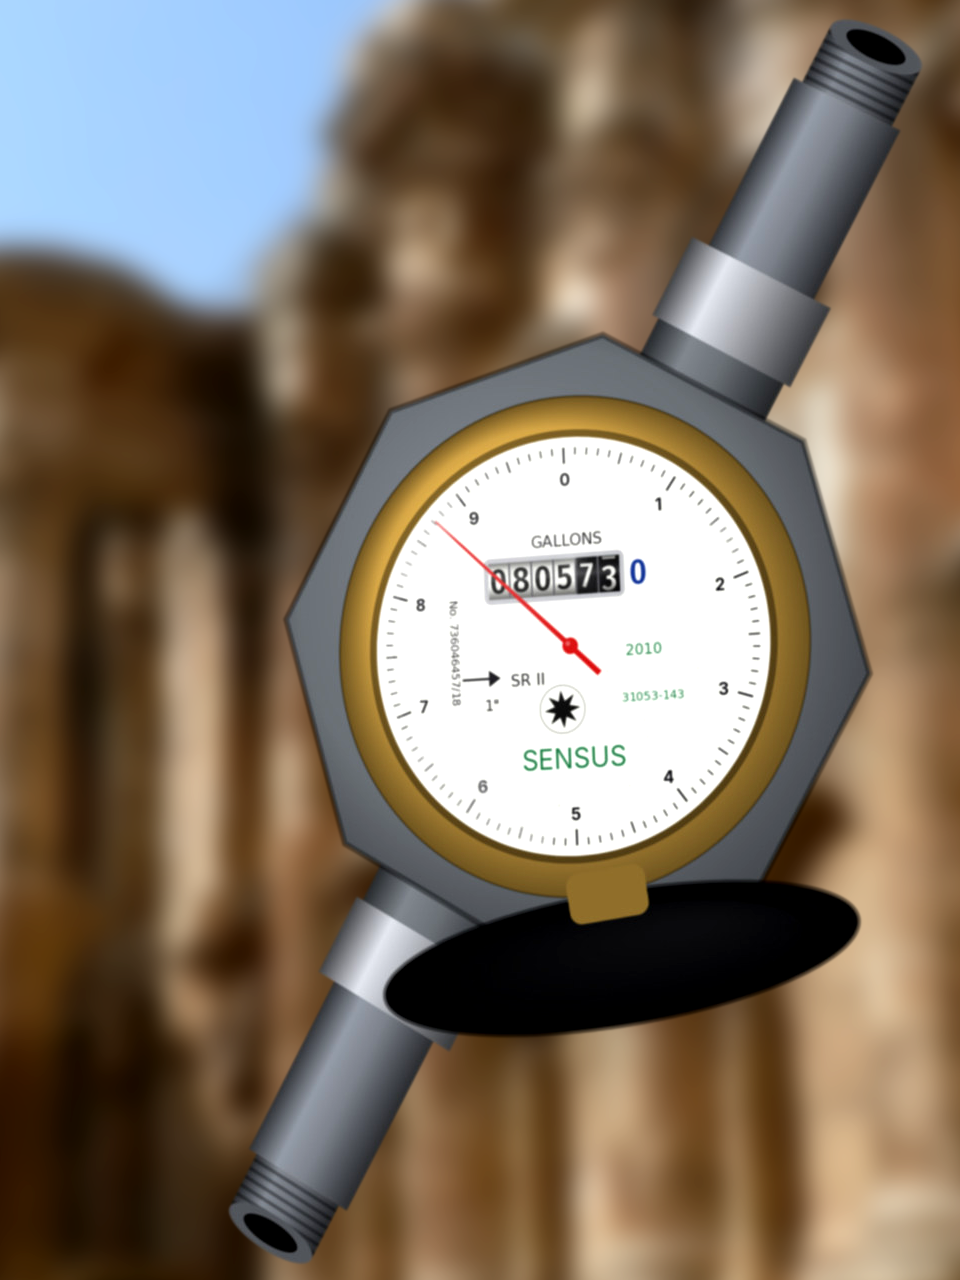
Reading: 805728.7 gal
